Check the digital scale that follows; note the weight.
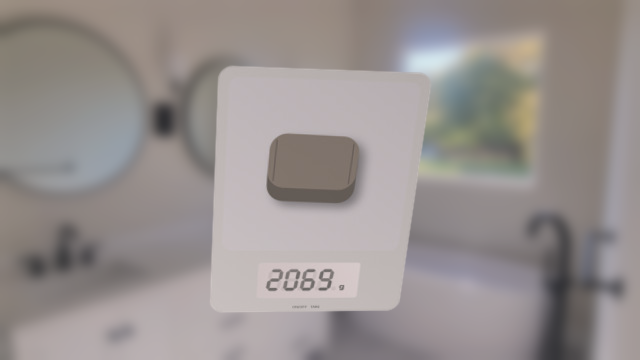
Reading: 2069 g
